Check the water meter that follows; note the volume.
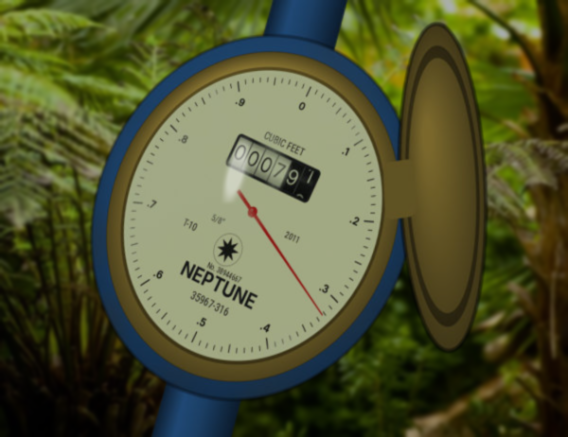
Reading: 791.32 ft³
